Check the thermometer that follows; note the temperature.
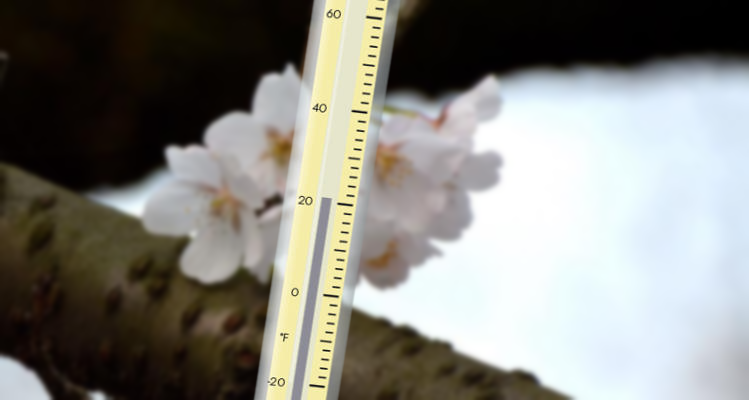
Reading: 21 °F
